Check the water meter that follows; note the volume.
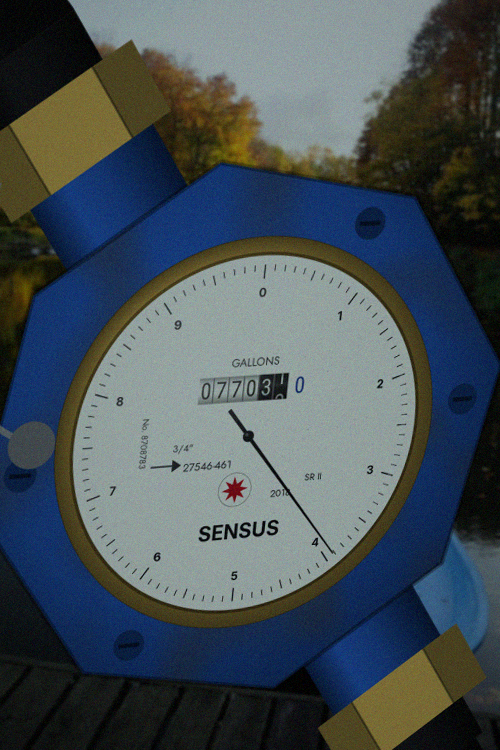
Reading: 770313.9 gal
